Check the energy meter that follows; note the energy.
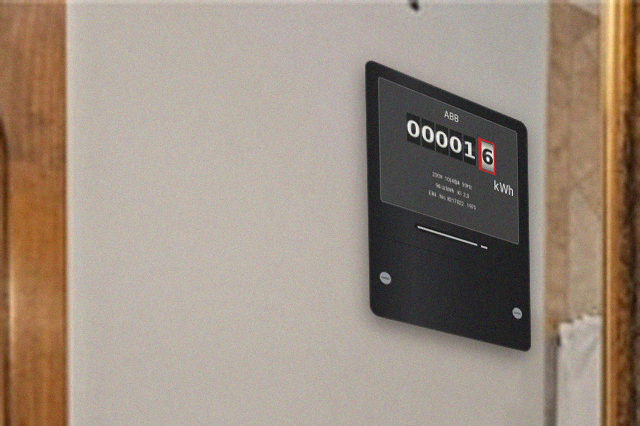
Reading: 1.6 kWh
